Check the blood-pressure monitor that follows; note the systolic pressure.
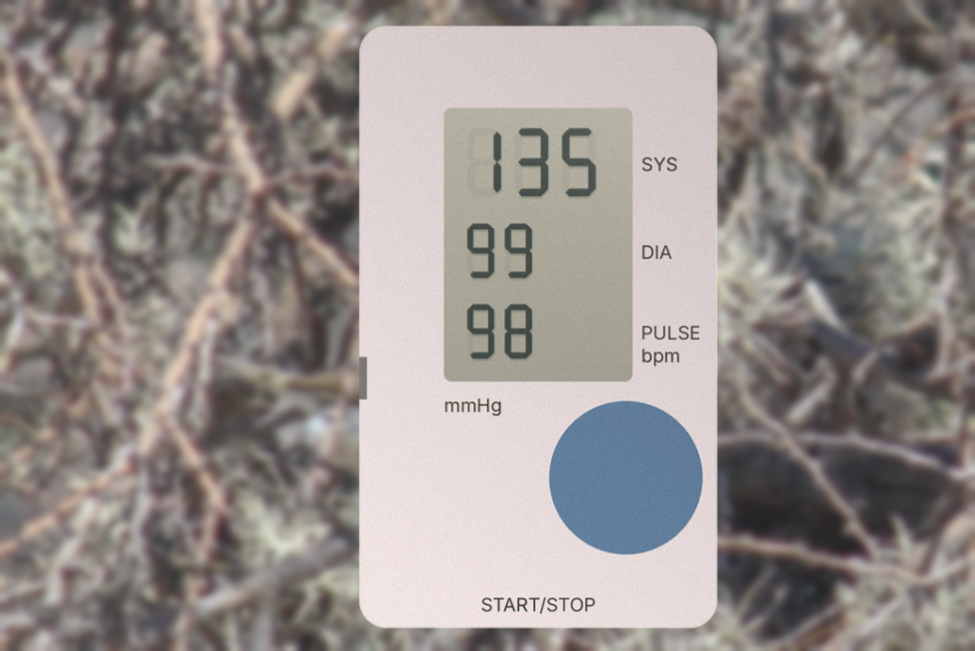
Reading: 135 mmHg
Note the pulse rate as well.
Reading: 98 bpm
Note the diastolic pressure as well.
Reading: 99 mmHg
